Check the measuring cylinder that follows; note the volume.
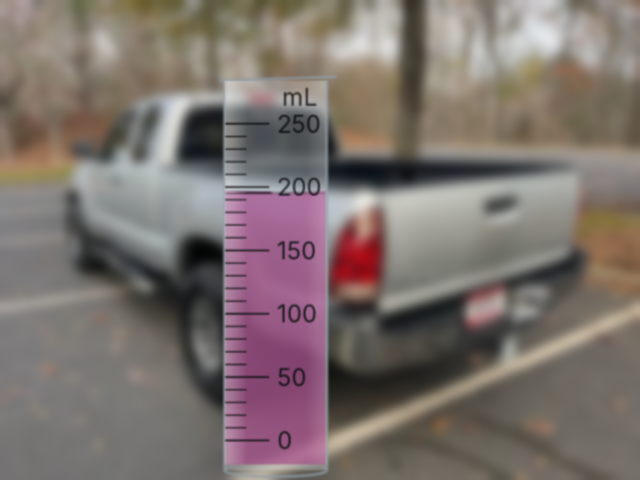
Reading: 195 mL
